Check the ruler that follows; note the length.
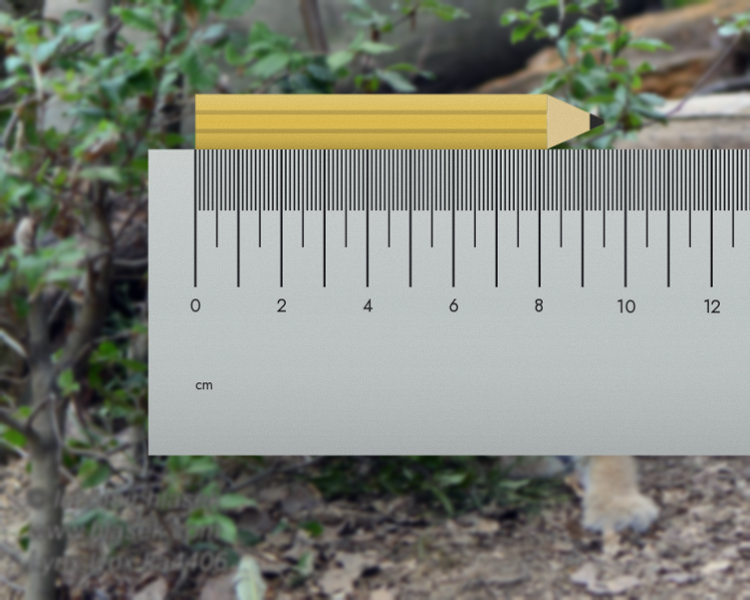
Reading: 9.5 cm
